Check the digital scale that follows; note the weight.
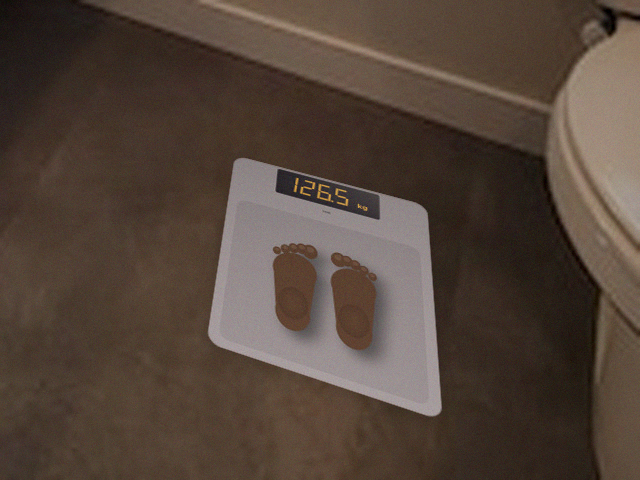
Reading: 126.5 kg
